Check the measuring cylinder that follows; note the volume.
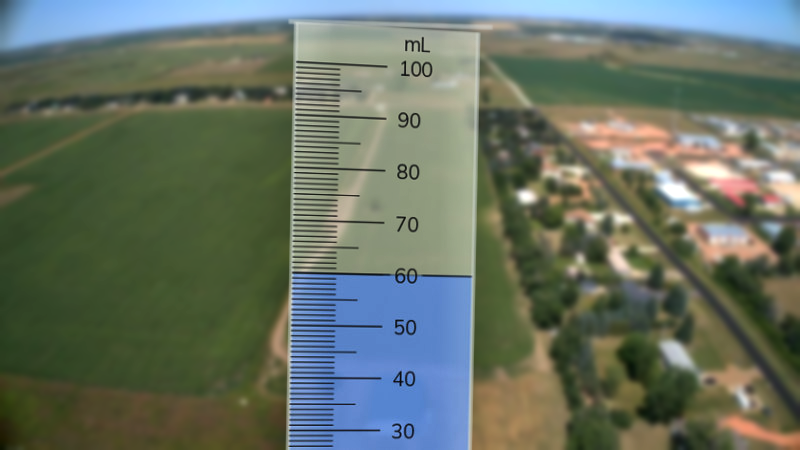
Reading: 60 mL
